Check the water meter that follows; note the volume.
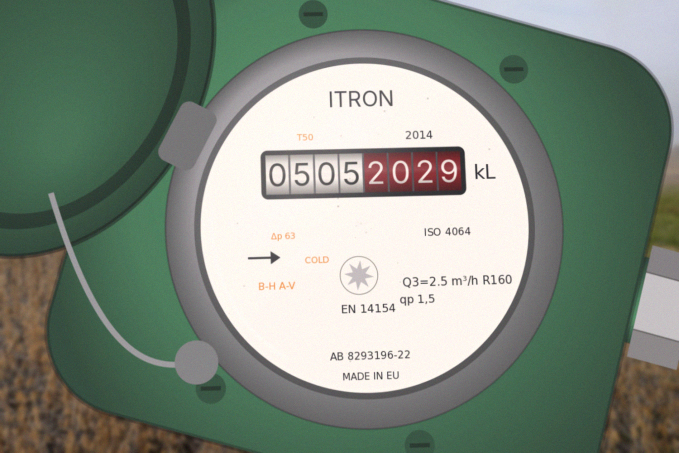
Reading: 505.2029 kL
